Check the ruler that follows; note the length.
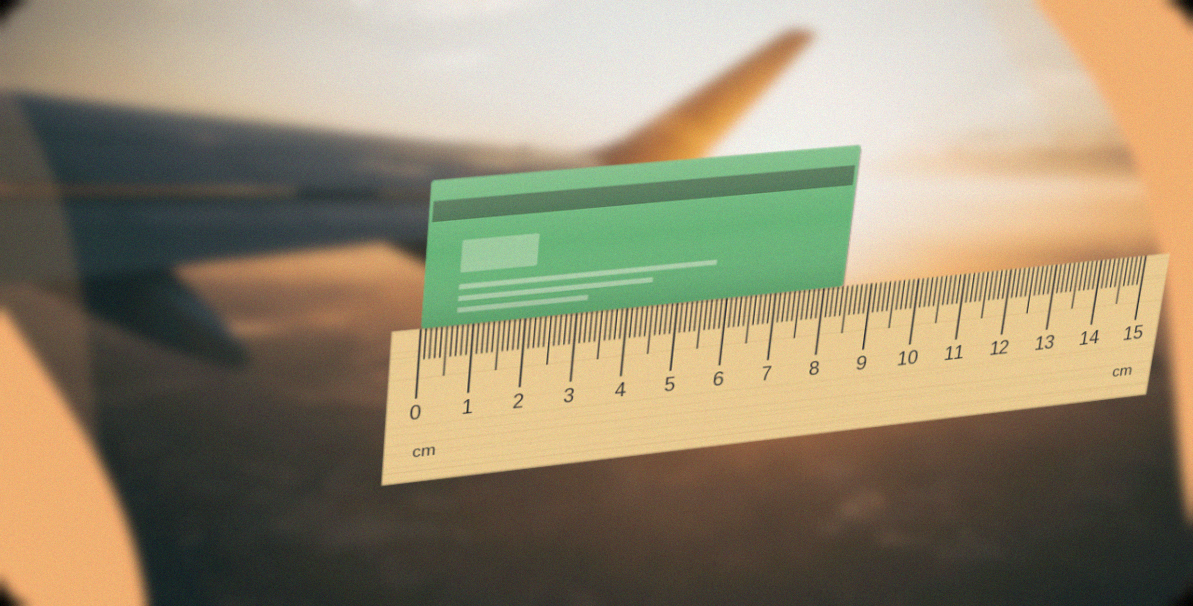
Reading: 8.4 cm
